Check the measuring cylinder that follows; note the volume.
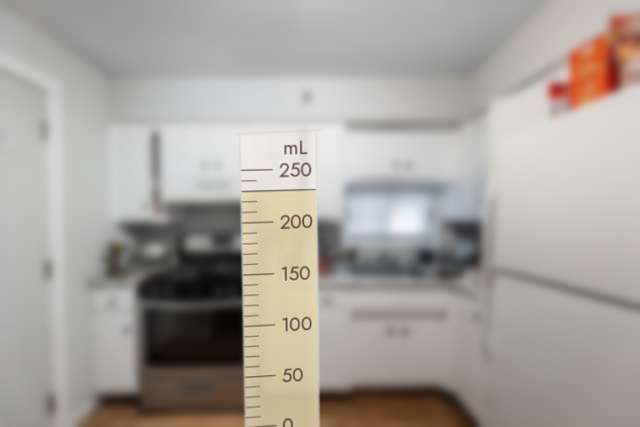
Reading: 230 mL
